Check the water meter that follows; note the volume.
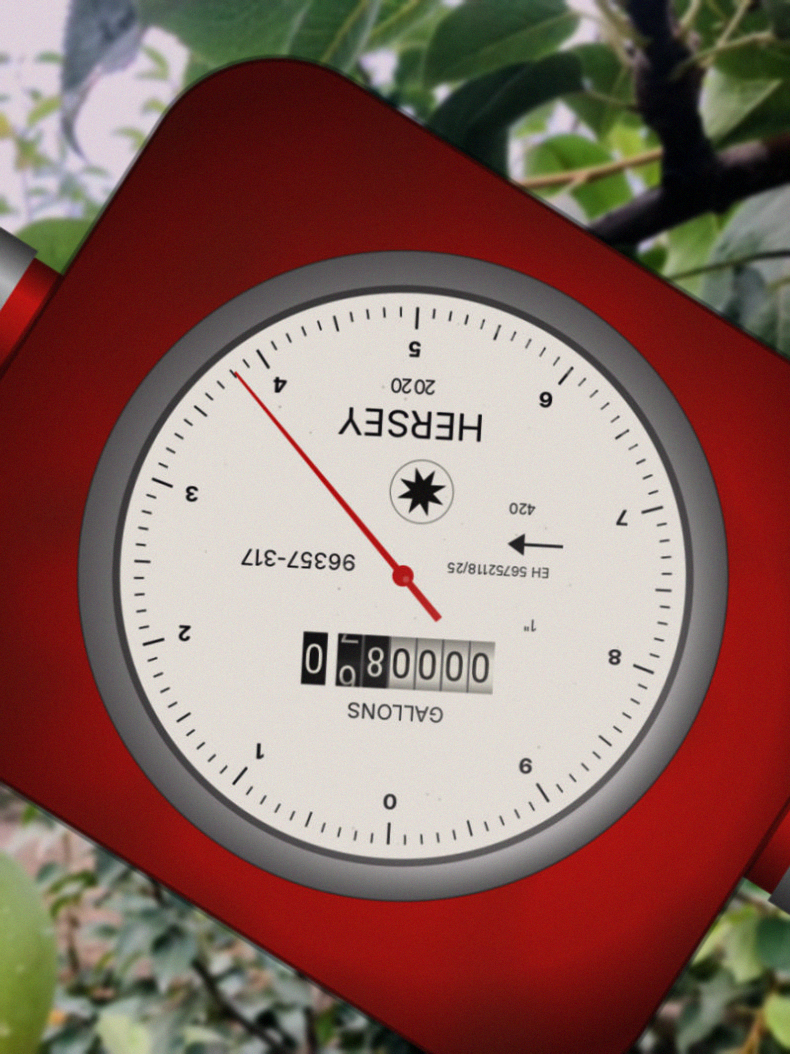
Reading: 863.8 gal
